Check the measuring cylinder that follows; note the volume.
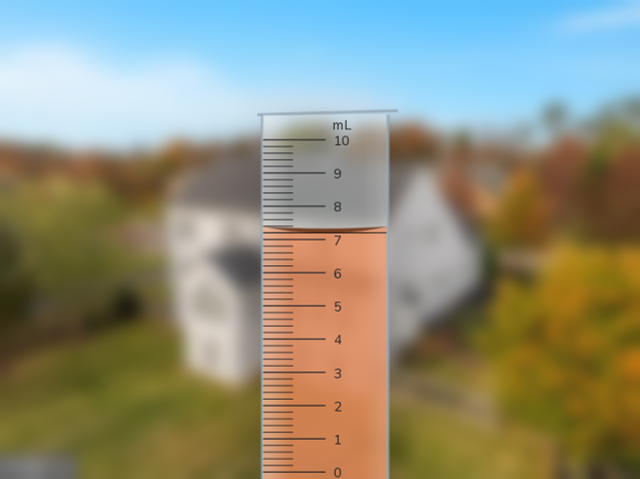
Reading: 7.2 mL
